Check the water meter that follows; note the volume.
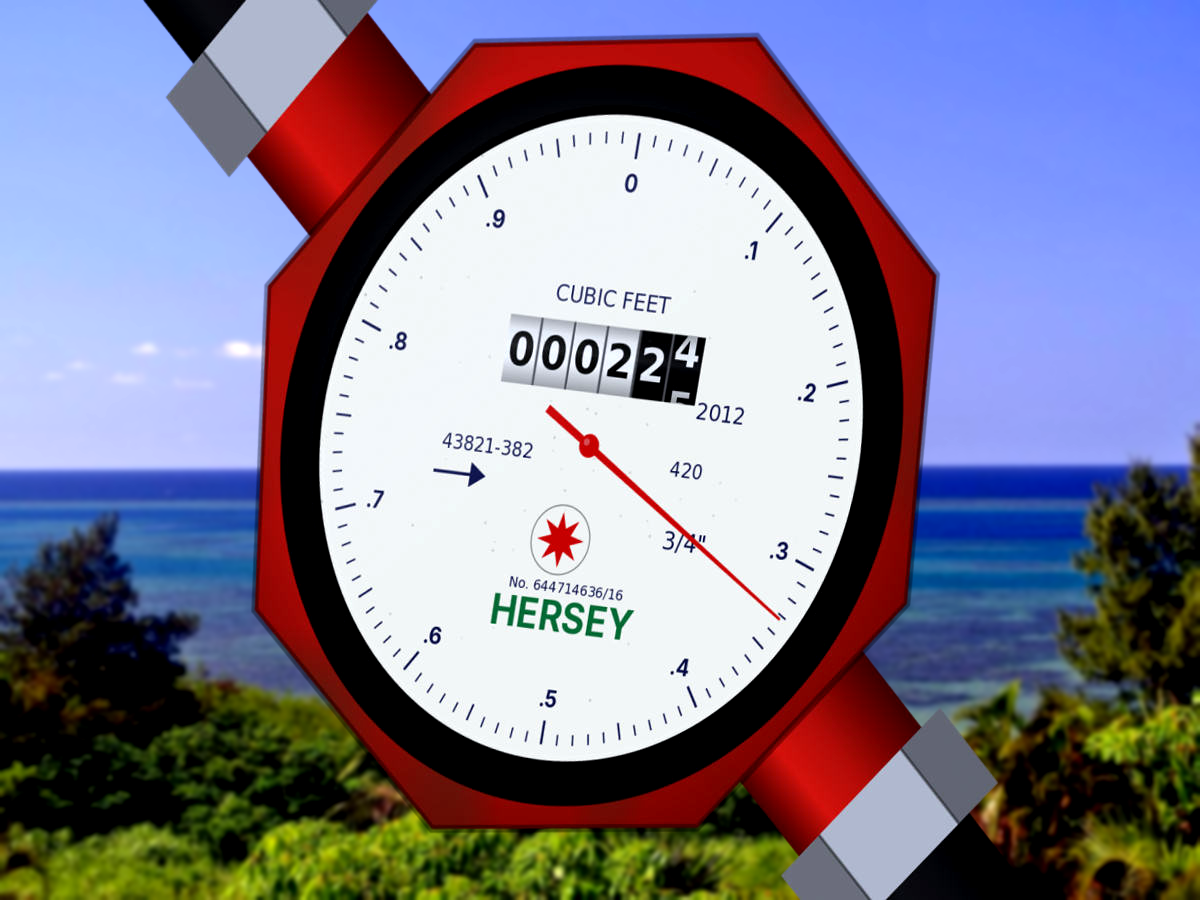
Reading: 224.33 ft³
